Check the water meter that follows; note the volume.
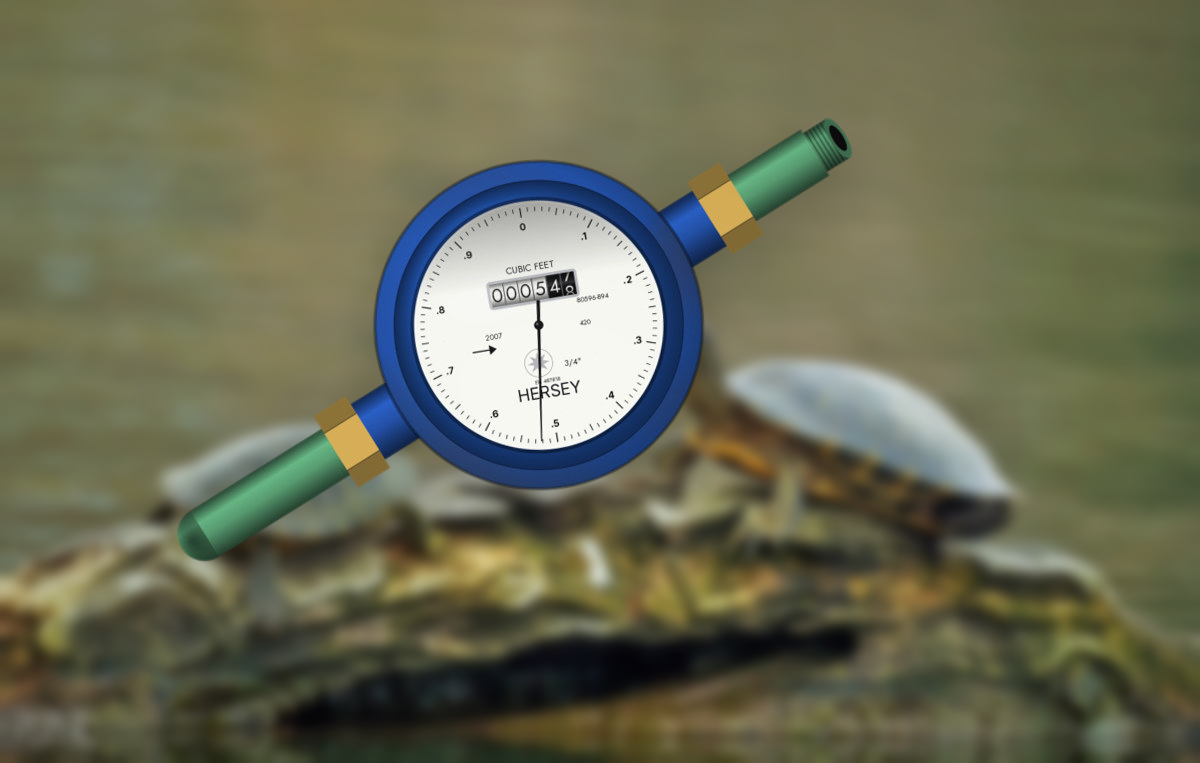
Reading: 547.52 ft³
